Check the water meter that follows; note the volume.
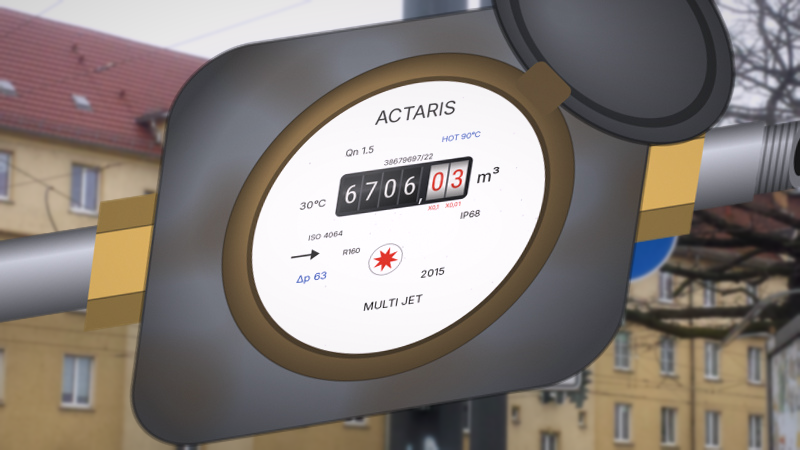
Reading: 6706.03 m³
